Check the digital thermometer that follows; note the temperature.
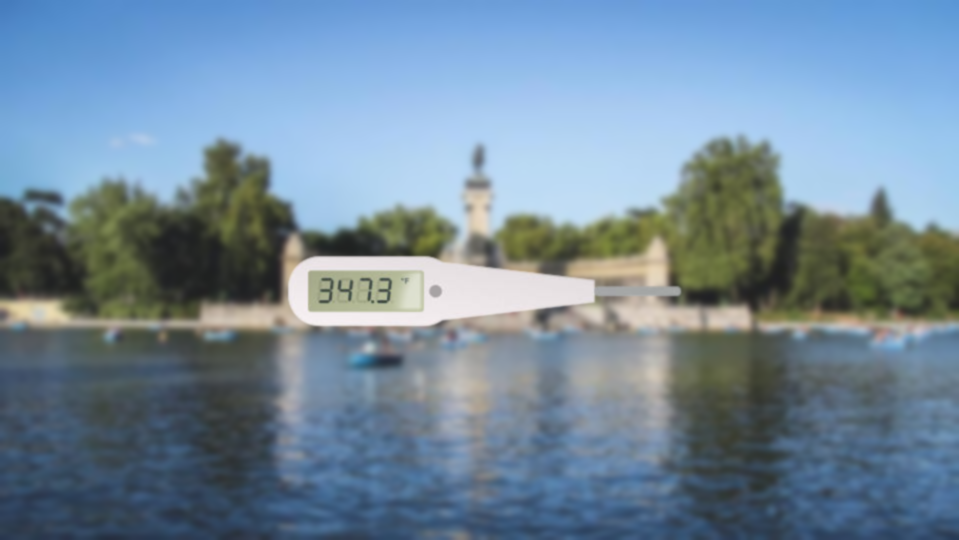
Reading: 347.3 °F
